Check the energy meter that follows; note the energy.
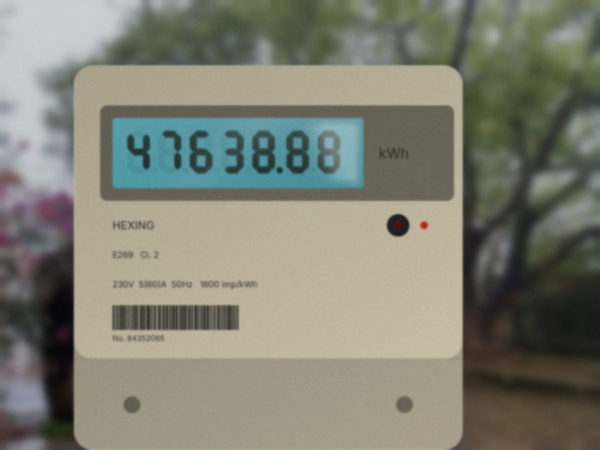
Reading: 47638.88 kWh
